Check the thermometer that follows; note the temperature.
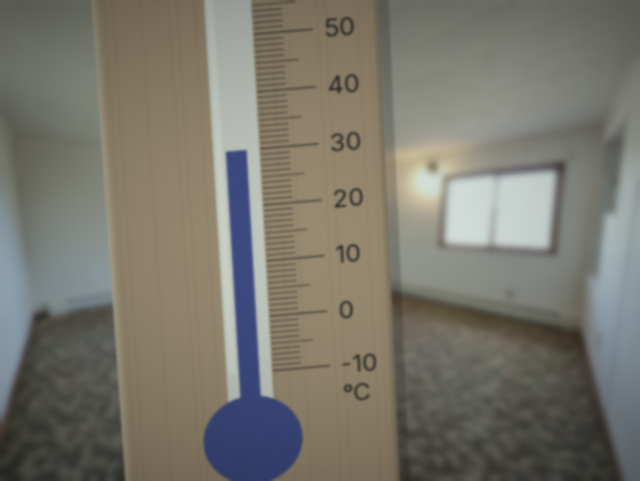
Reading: 30 °C
